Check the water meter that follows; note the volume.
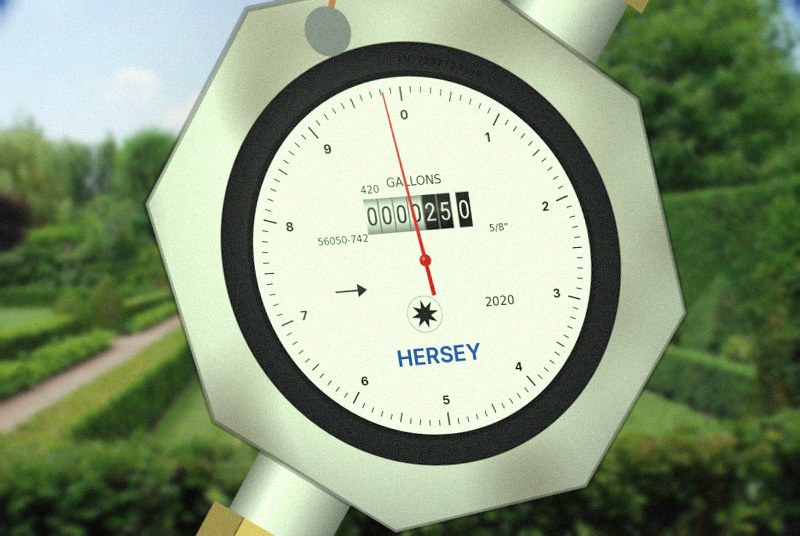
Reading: 249.8 gal
